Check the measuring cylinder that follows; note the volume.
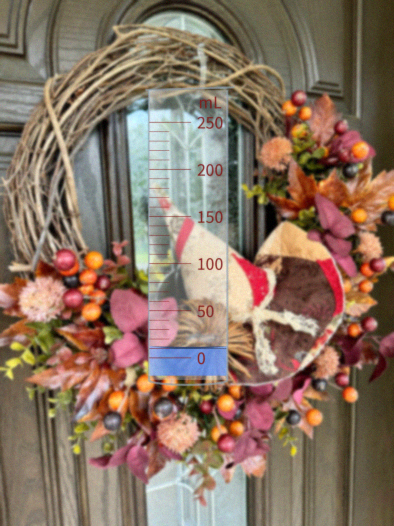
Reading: 10 mL
